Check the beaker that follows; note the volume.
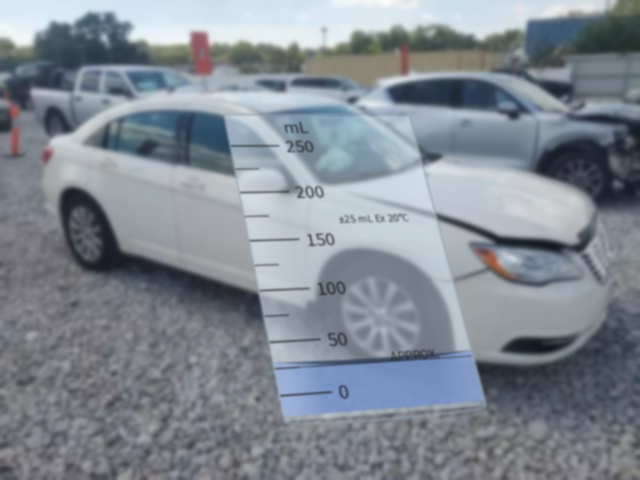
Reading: 25 mL
